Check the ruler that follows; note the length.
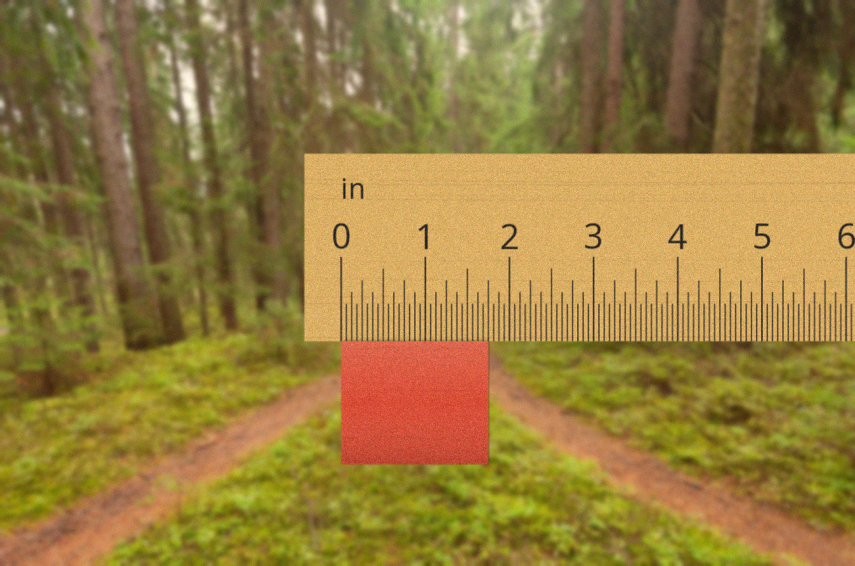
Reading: 1.75 in
